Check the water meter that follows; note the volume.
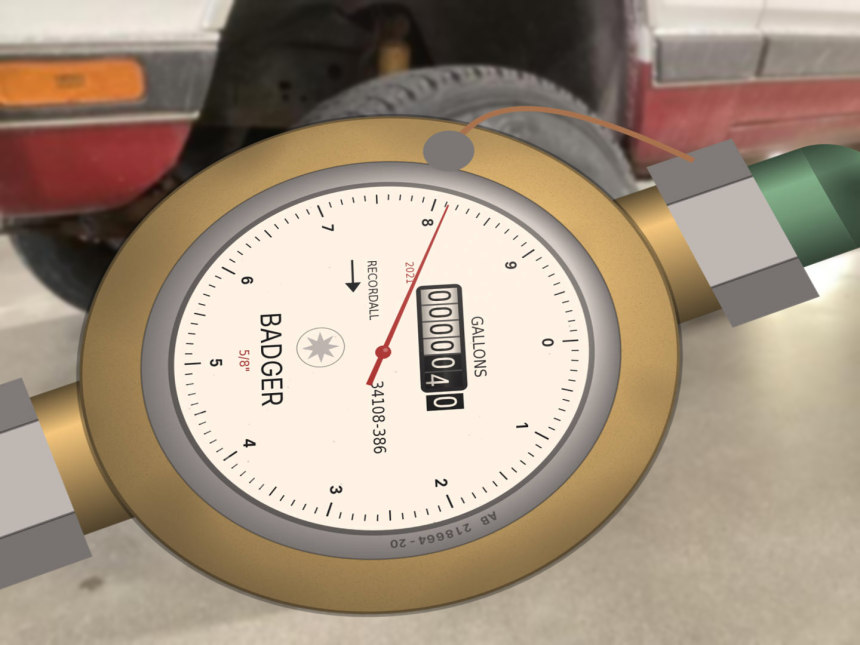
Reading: 38.1 gal
